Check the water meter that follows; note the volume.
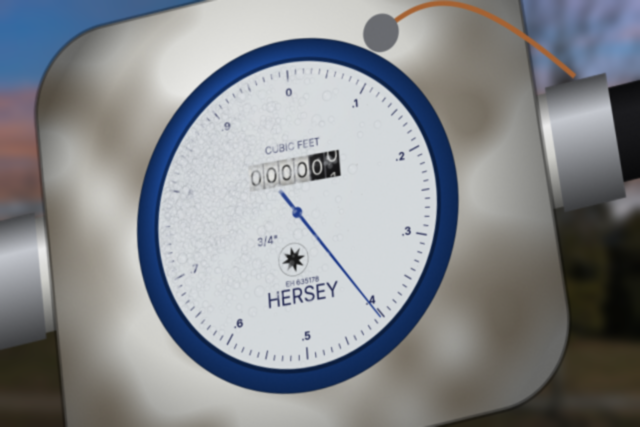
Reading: 0.40 ft³
